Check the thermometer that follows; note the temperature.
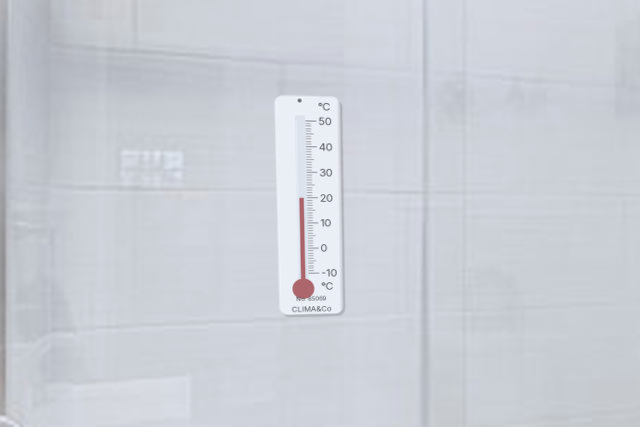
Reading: 20 °C
